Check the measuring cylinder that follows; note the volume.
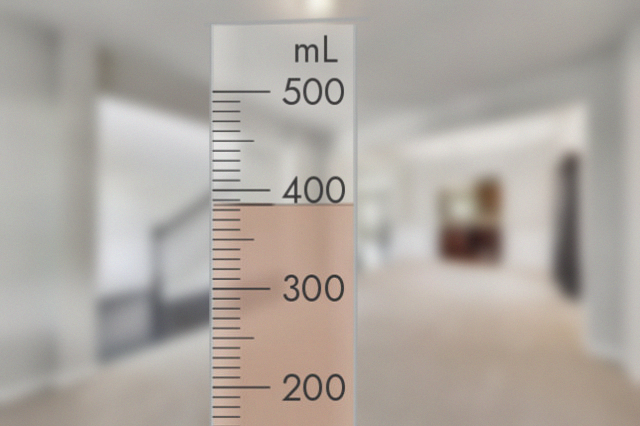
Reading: 385 mL
